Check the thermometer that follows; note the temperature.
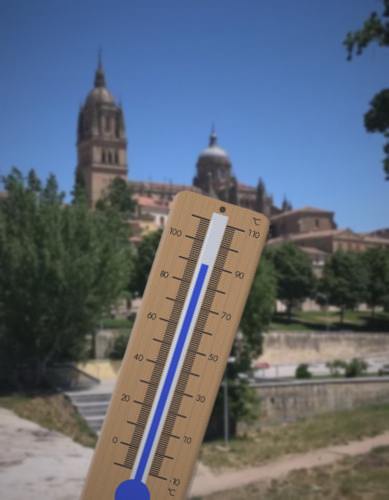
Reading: 90 °C
